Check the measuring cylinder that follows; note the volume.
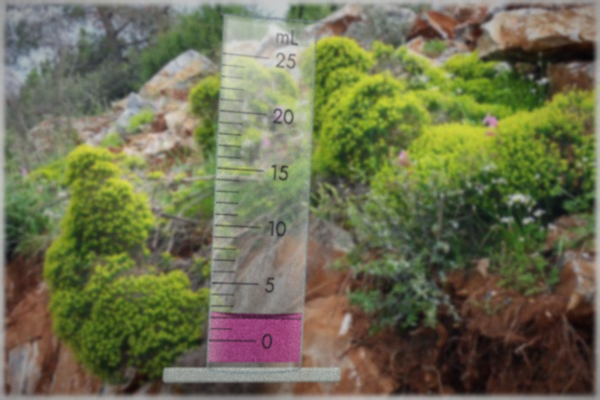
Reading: 2 mL
